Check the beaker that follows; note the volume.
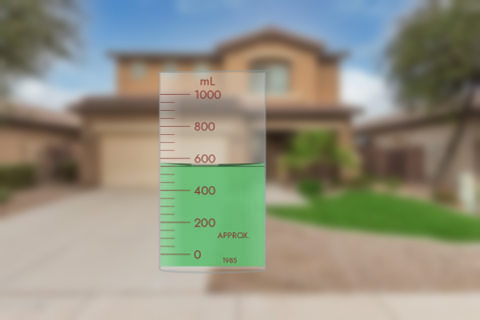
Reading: 550 mL
